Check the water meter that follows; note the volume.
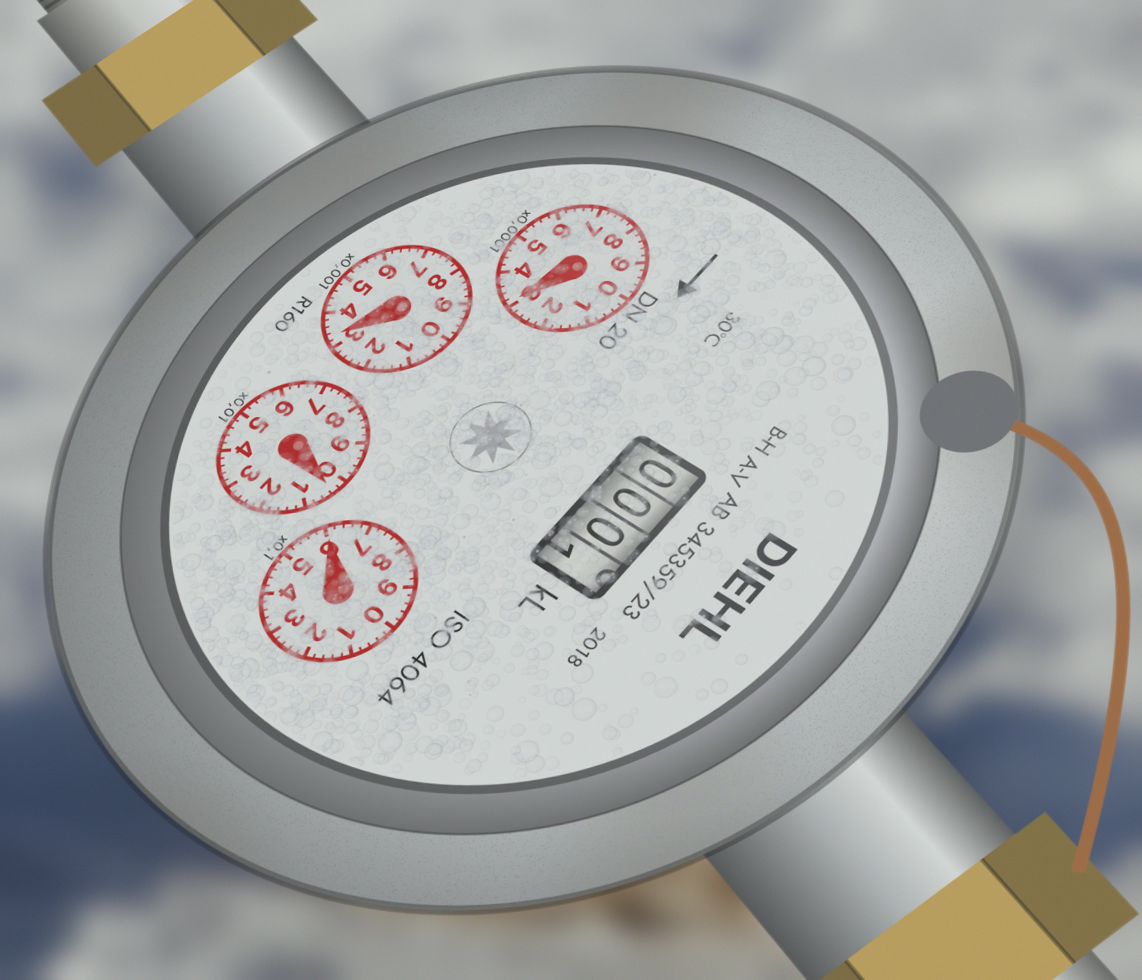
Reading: 0.6033 kL
